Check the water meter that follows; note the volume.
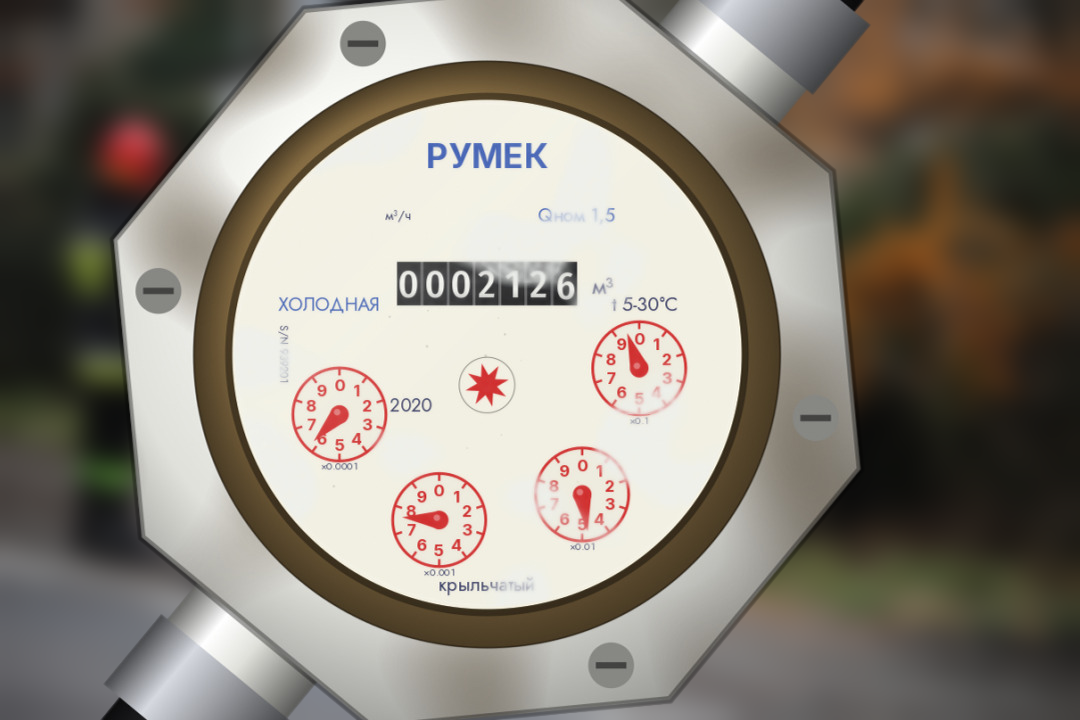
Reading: 2125.9476 m³
